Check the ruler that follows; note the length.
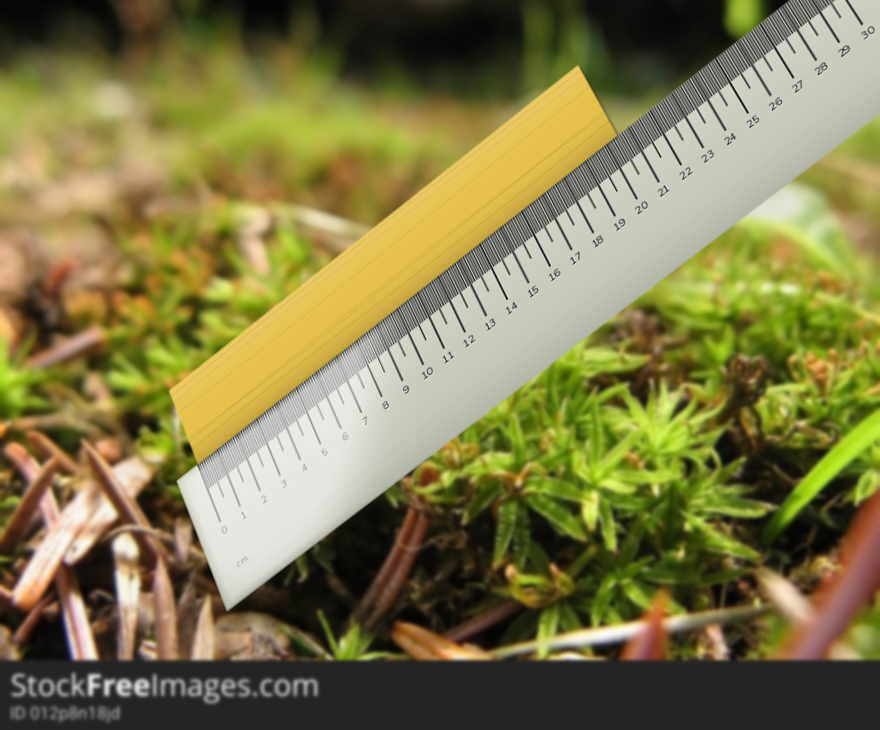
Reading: 20.5 cm
